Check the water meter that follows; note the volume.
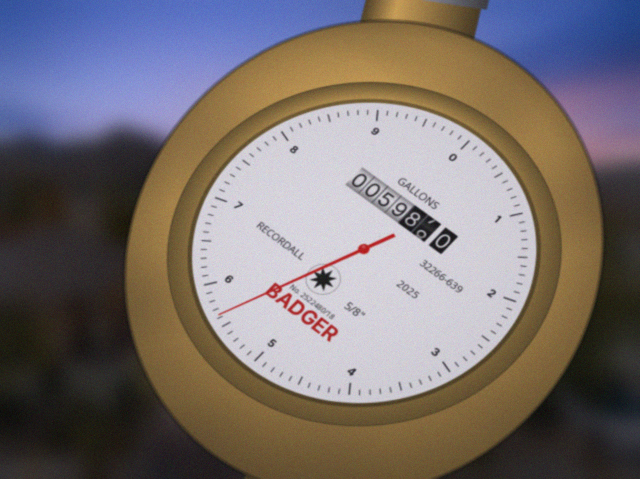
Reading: 59875.6 gal
